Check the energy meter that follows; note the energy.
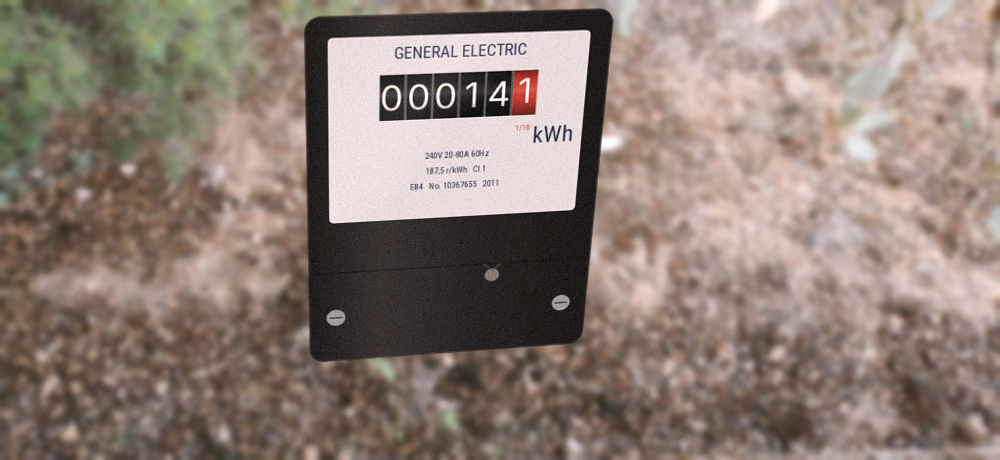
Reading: 14.1 kWh
